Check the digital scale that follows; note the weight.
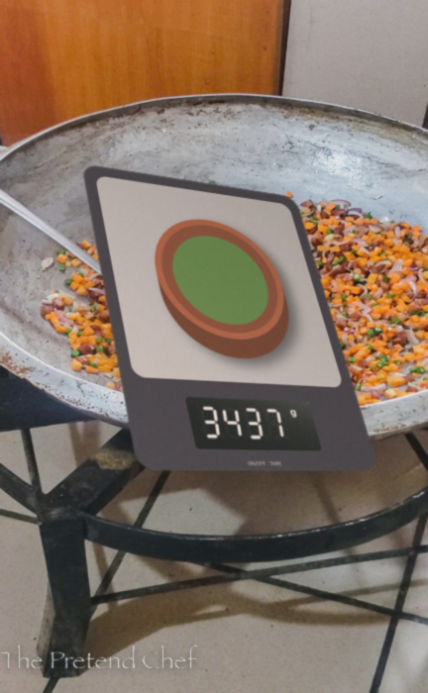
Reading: 3437 g
